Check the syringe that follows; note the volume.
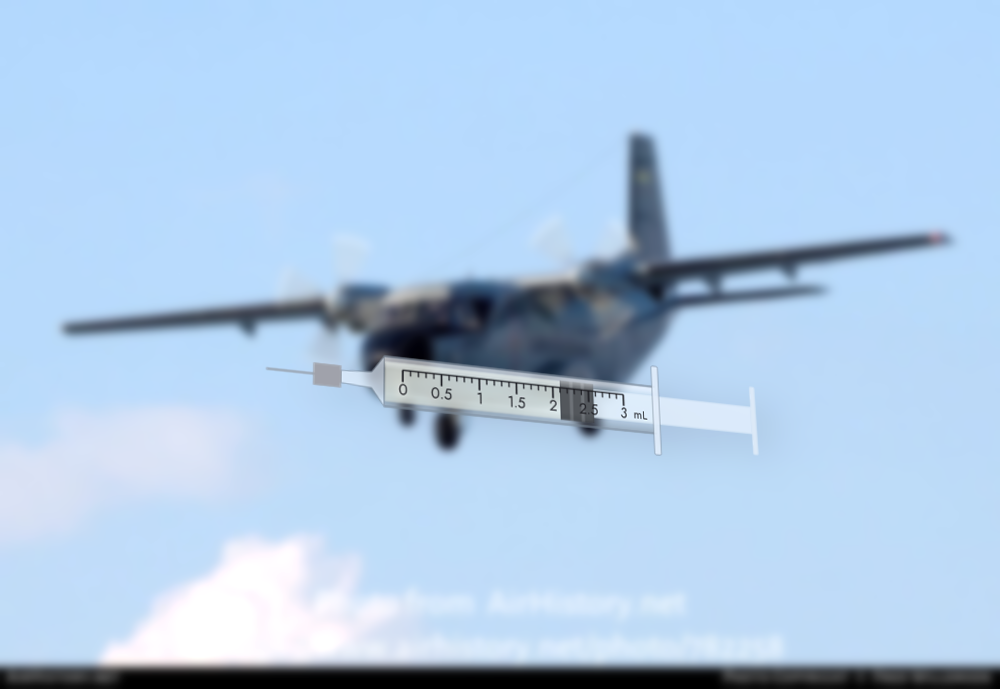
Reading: 2.1 mL
